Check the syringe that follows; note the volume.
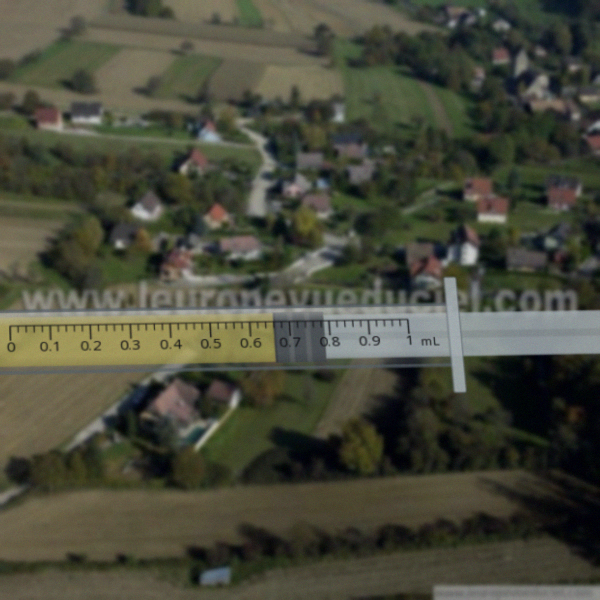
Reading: 0.66 mL
